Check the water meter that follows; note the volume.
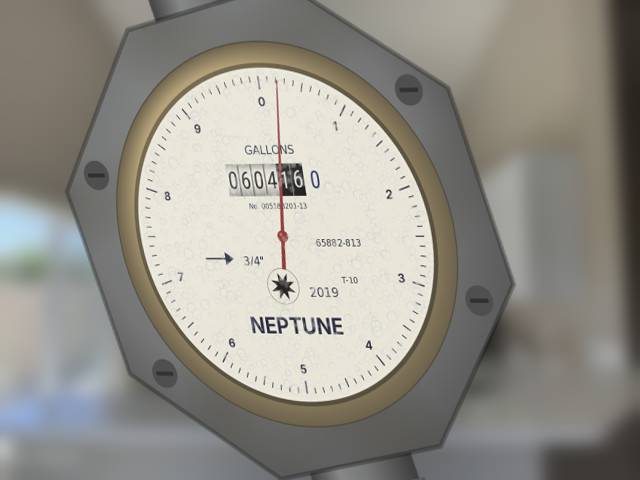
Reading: 604160.2 gal
